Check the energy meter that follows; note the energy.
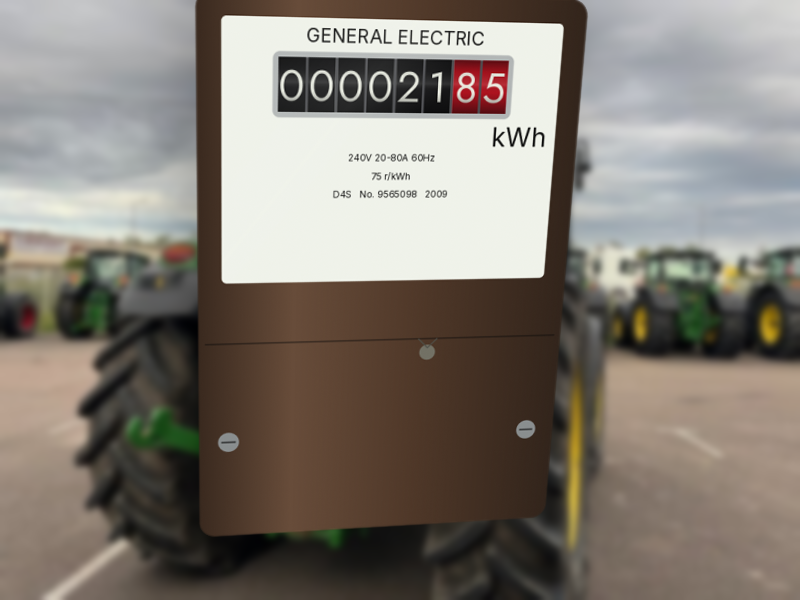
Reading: 21.85 kWh
